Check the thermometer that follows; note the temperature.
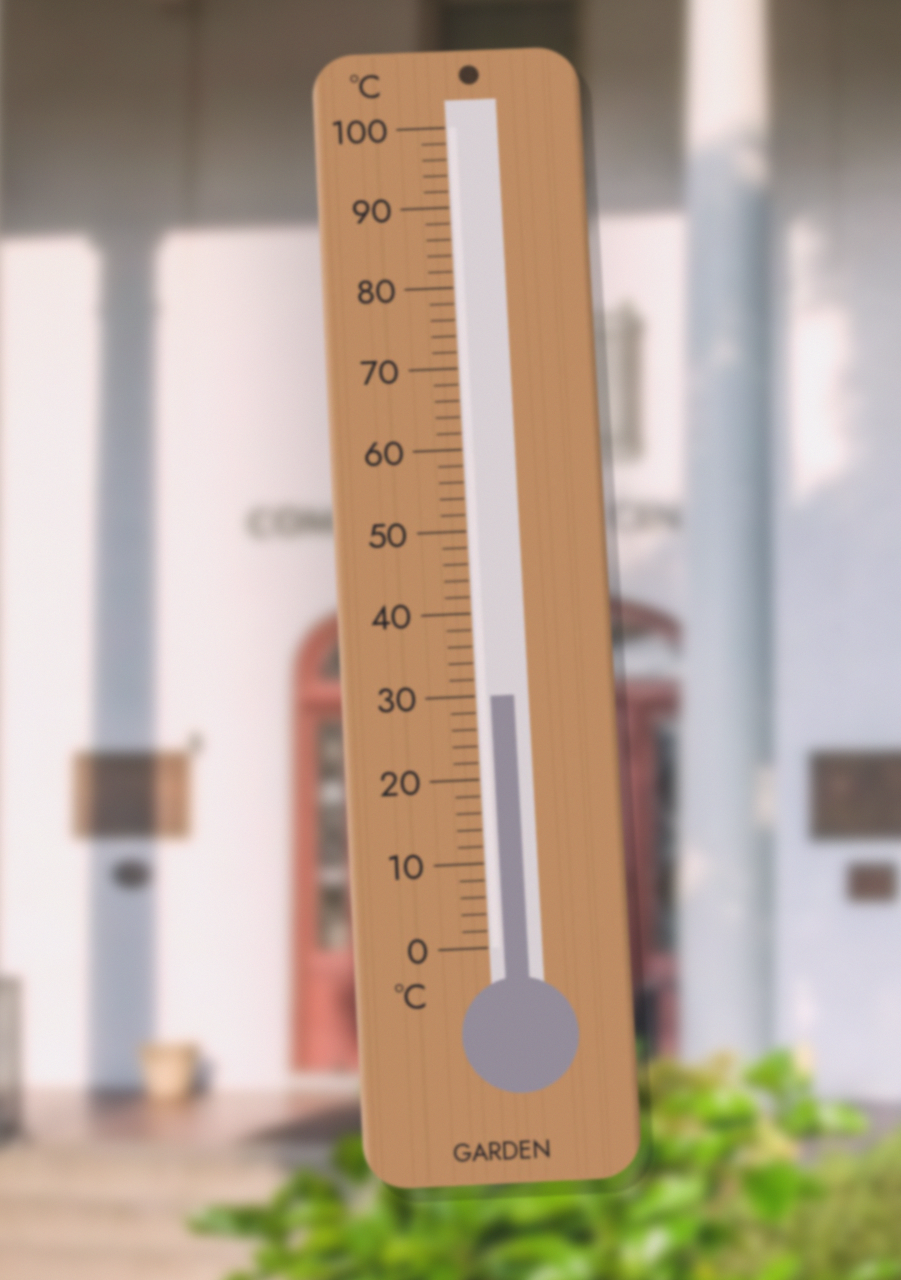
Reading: 30 °C
